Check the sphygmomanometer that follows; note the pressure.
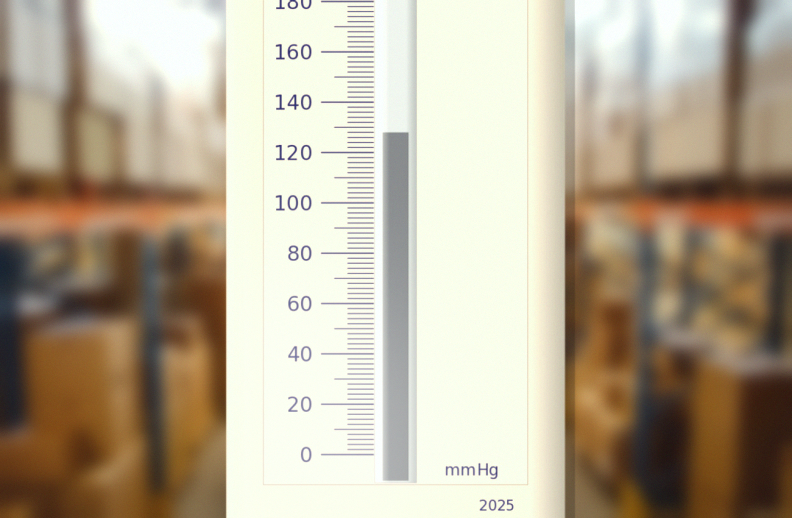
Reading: 128 mmHg
